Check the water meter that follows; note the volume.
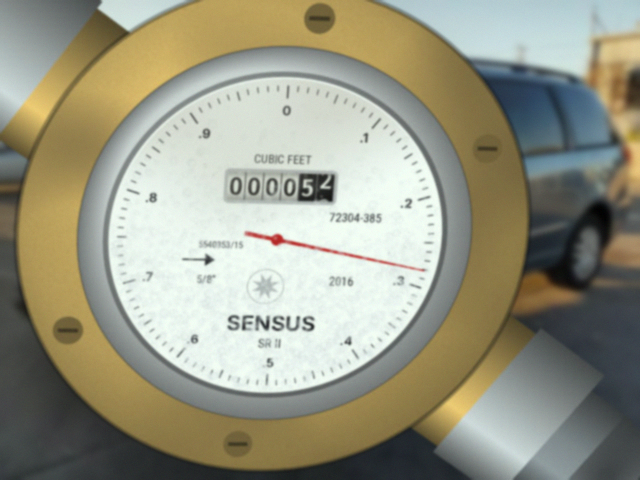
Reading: 52.28 ft³
